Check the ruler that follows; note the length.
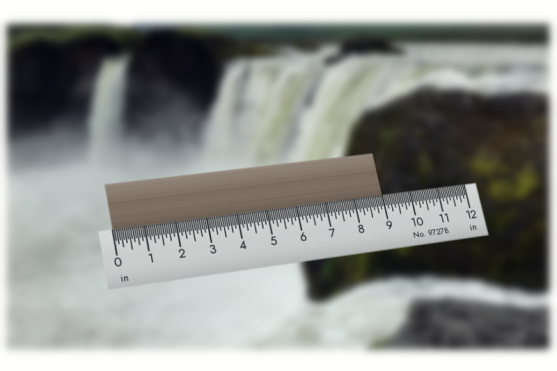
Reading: 9 in
